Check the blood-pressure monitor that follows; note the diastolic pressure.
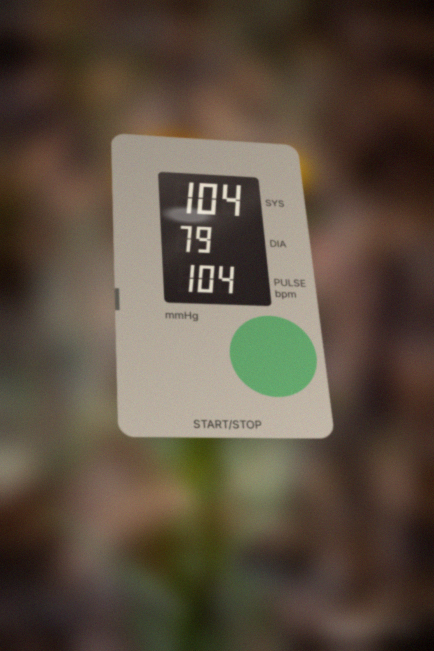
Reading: 79 mmHg
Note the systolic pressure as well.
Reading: 104 mmHg
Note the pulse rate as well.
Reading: 104 bpm
